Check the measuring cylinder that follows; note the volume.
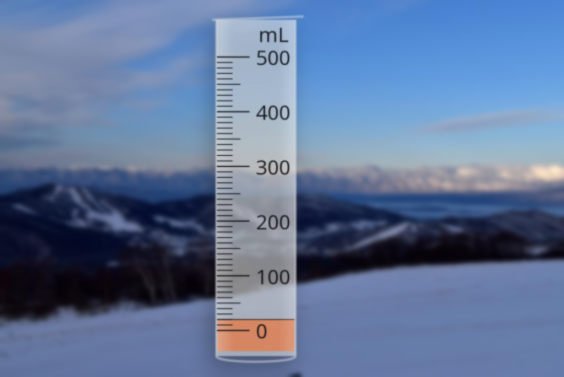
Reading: 20 mL
